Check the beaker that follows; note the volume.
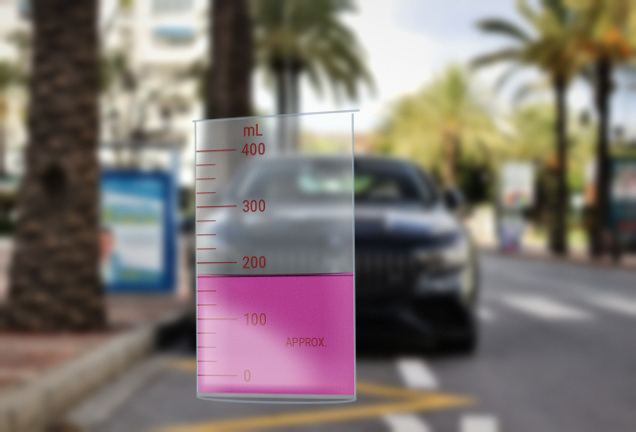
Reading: 175 mL
